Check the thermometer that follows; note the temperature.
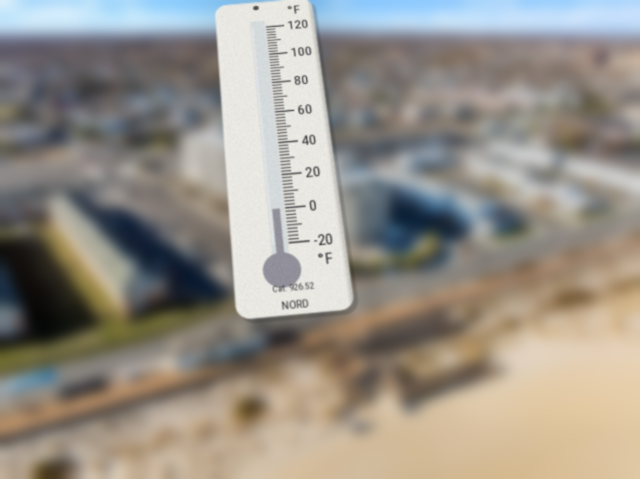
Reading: 0 °F
